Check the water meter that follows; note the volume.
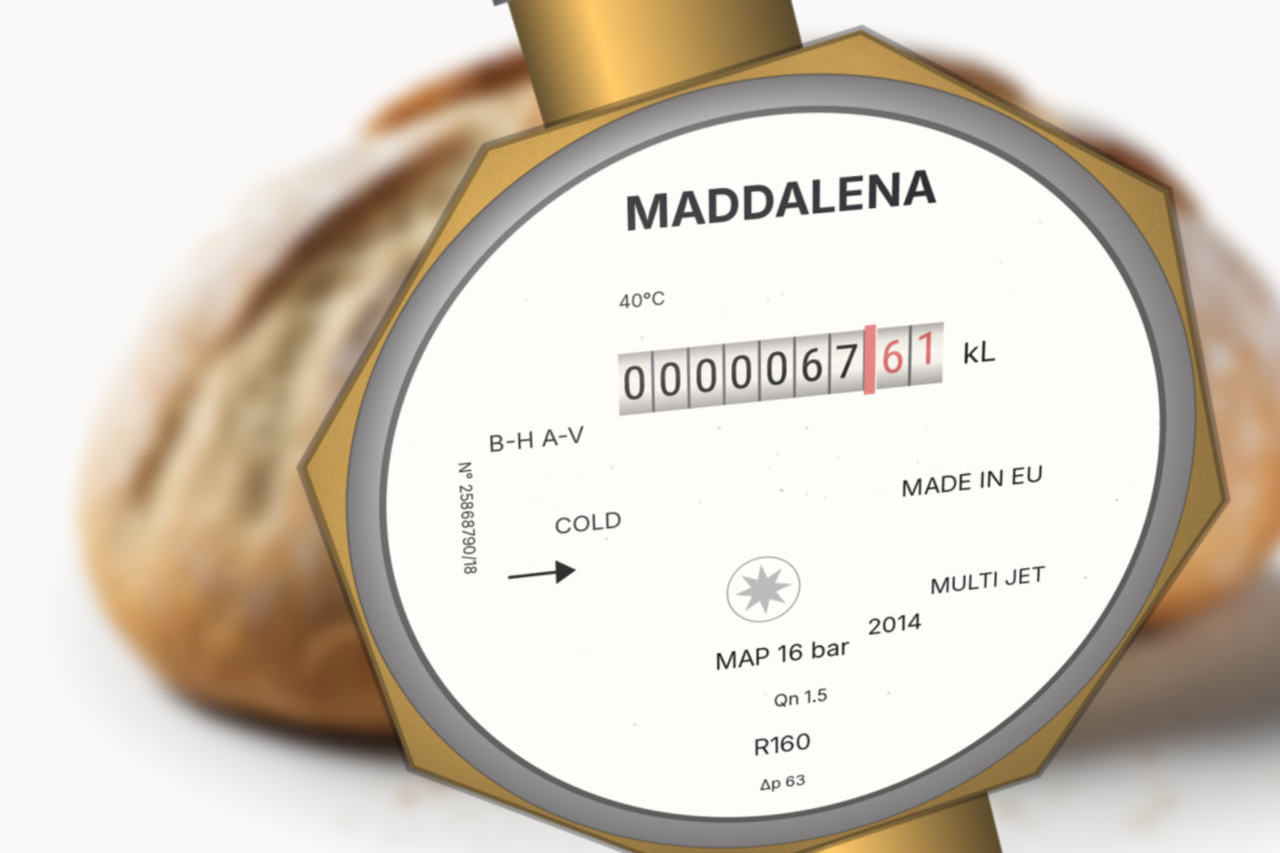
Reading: 67.61 kL
